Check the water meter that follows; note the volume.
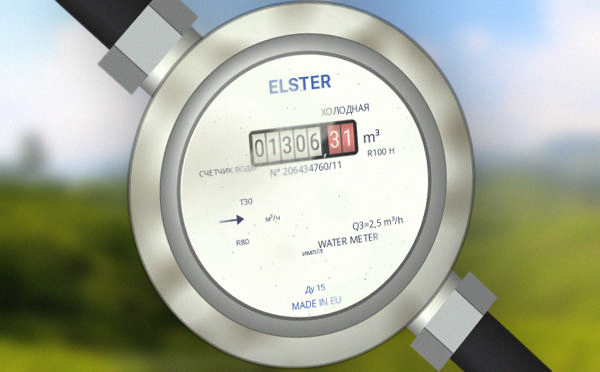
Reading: 1306.31 m³
